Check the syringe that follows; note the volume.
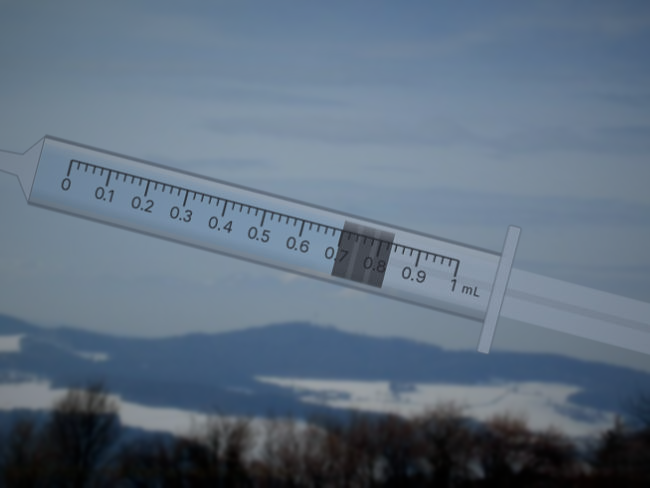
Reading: 0.7 mL
